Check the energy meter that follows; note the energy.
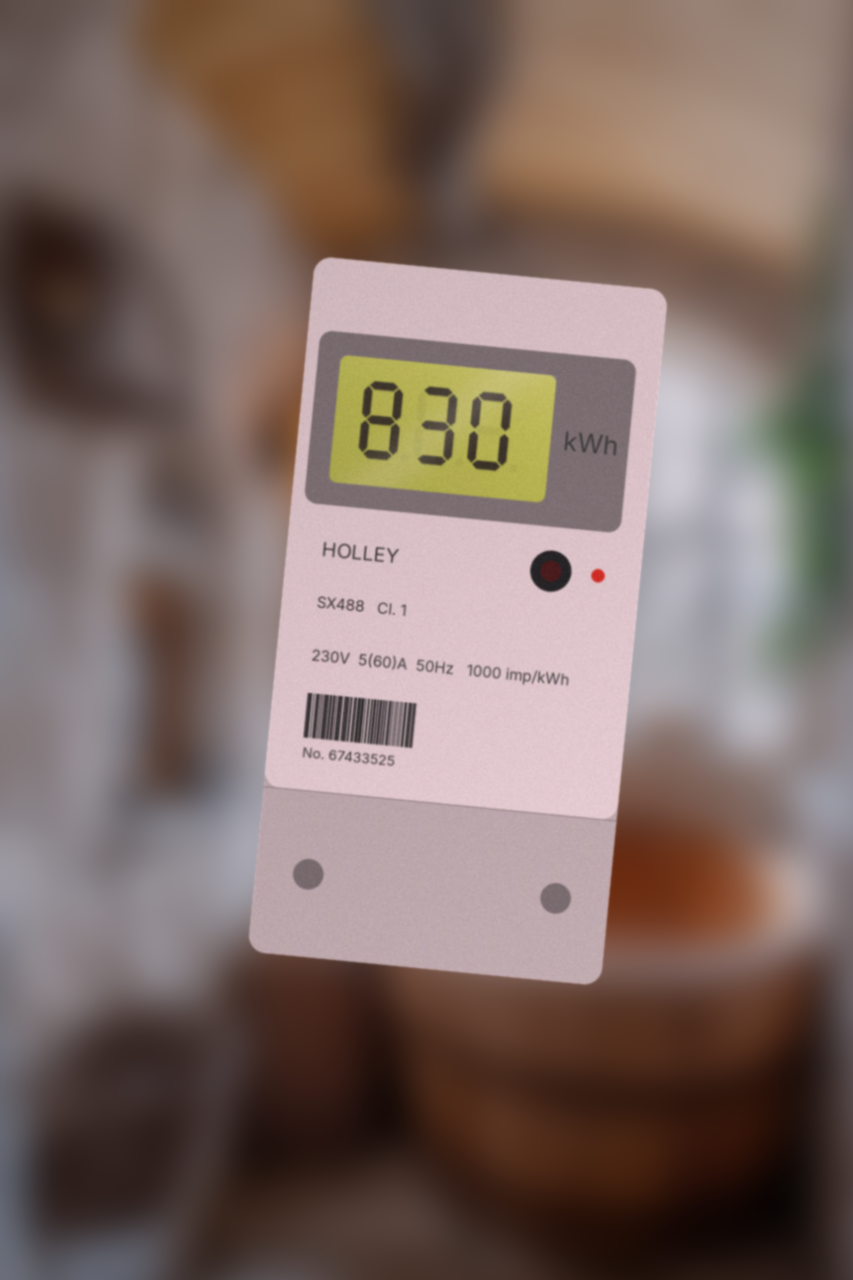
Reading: 830 kWh
